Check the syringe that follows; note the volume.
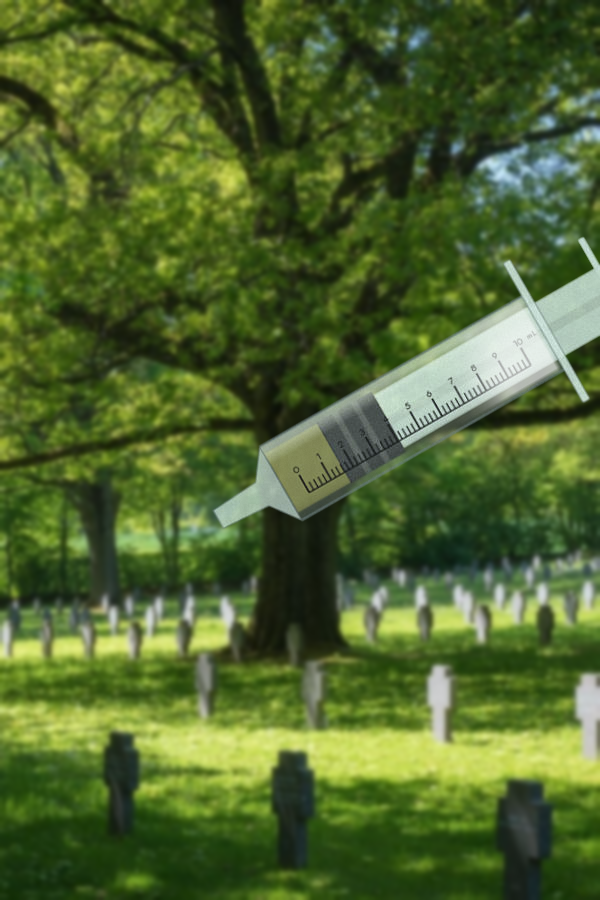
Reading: 1.6 mL
